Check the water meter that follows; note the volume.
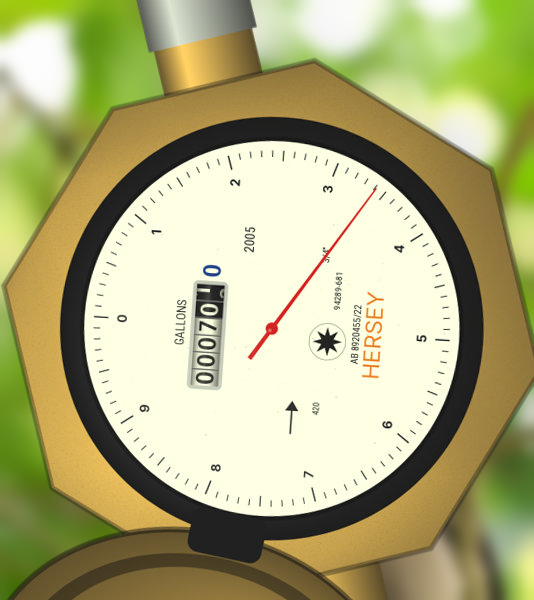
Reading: 7013.4 gal
